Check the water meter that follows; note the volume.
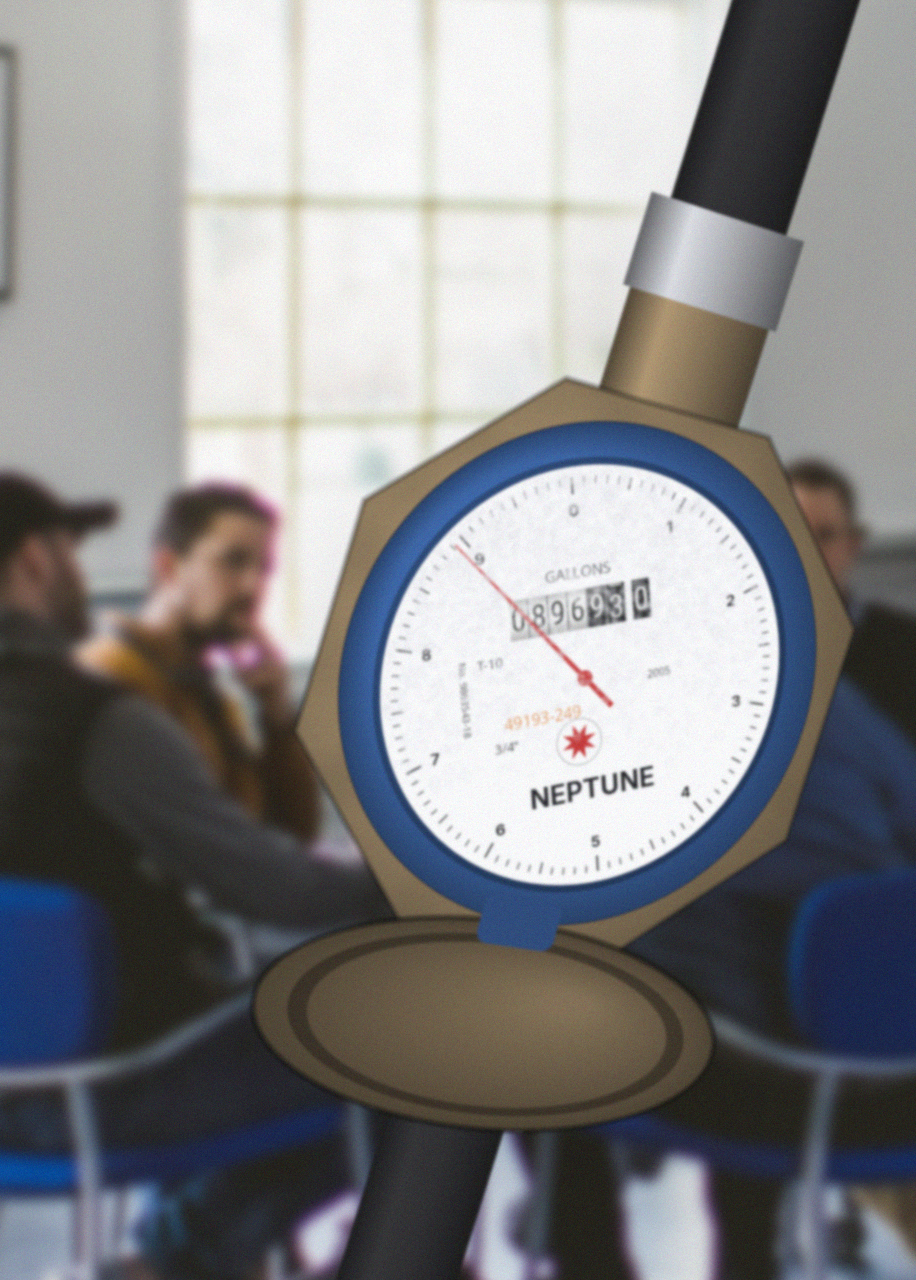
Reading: 896928.9 gal
